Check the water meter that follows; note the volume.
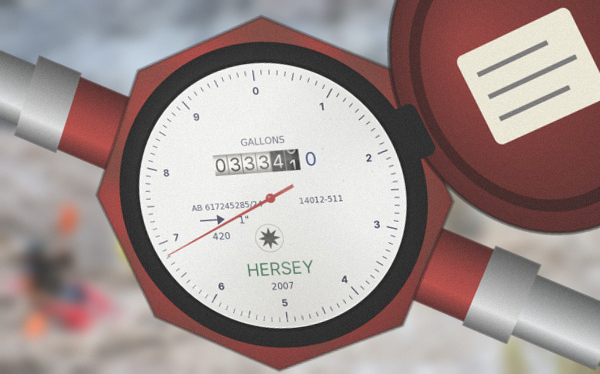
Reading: 333406.8 gal
